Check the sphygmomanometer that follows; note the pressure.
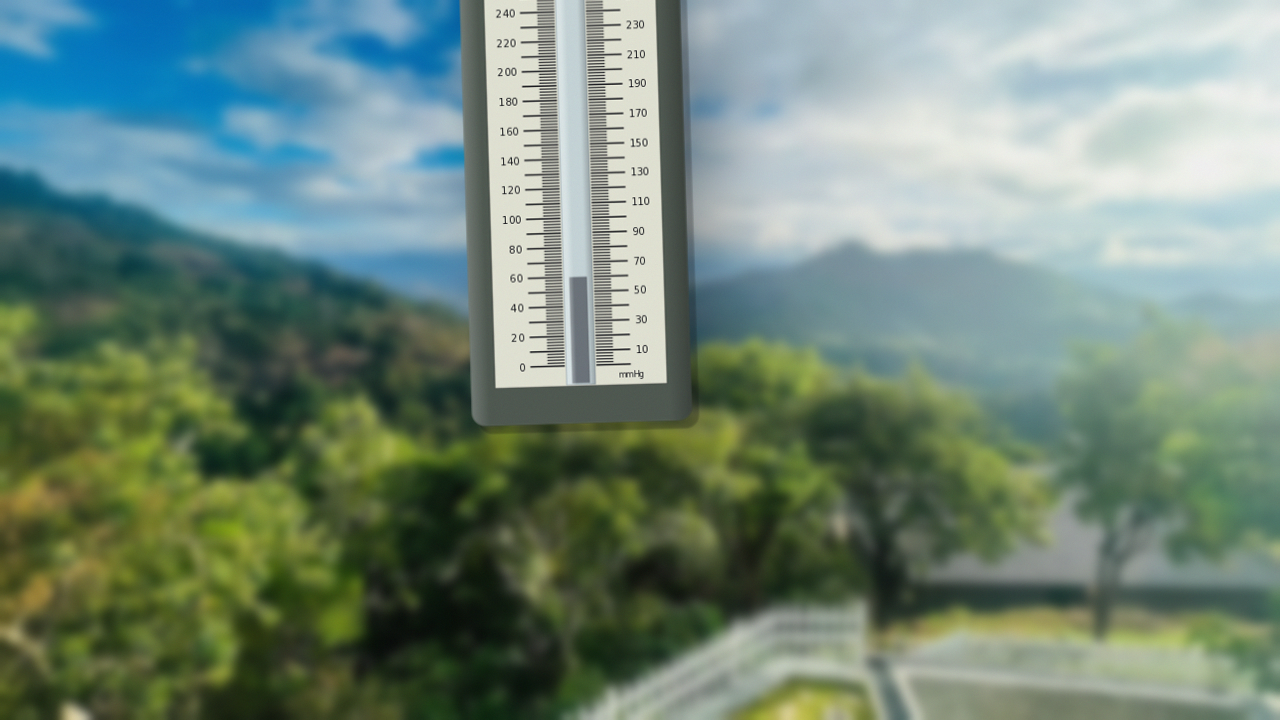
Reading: 60 mmHg
